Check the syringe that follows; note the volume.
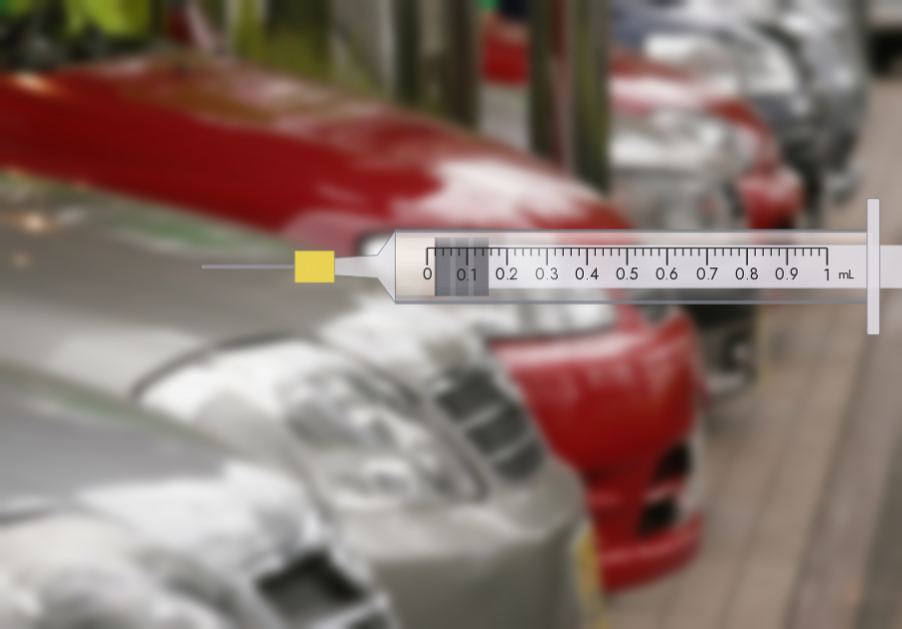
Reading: 0.02 mL
